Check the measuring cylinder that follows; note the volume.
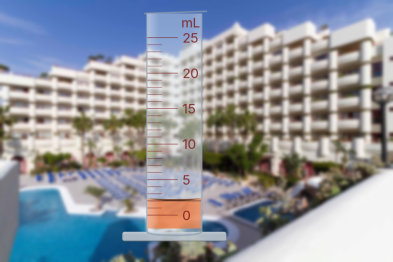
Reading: 2 mL
